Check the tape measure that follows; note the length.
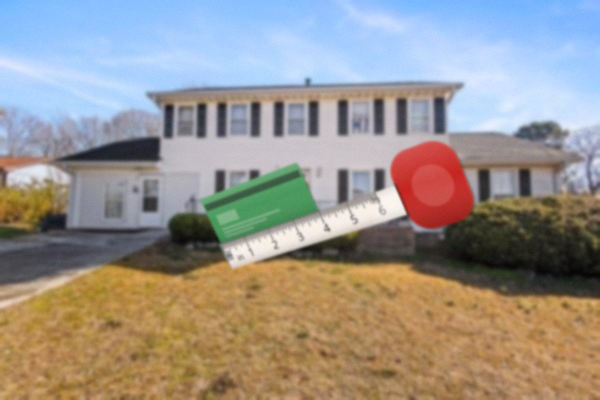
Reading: 4 in
